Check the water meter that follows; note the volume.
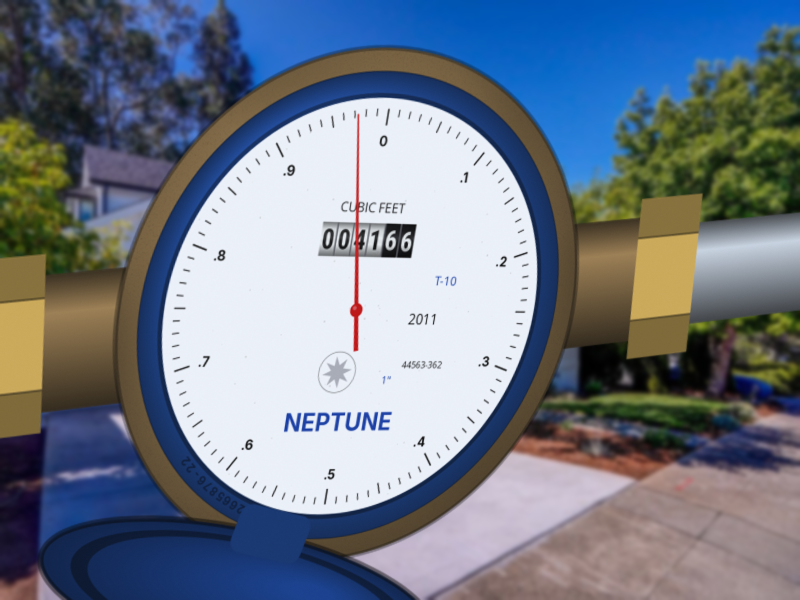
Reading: 4165.97 ft³
